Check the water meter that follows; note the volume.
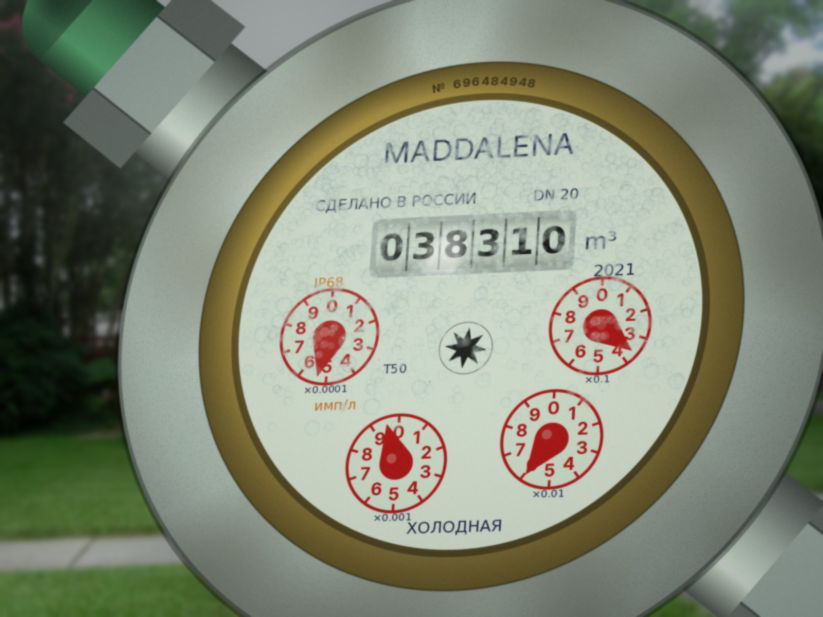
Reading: 38310.3595 m³
